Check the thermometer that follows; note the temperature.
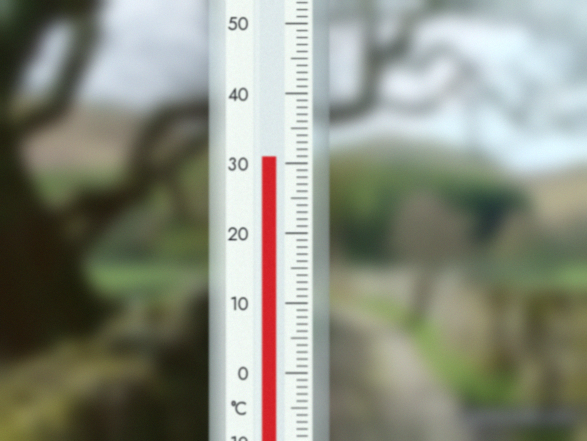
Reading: 31 °C
